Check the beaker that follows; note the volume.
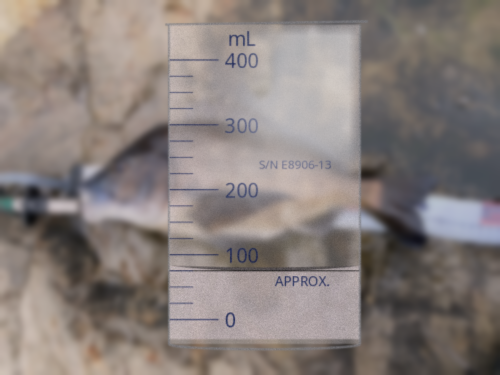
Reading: 75 mL
